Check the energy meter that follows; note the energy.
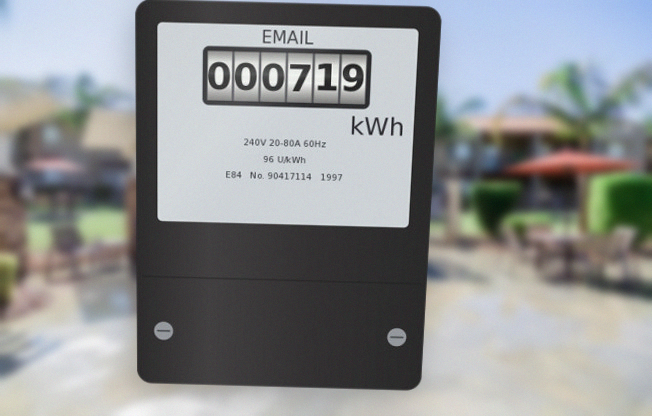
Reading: 719 kWh
